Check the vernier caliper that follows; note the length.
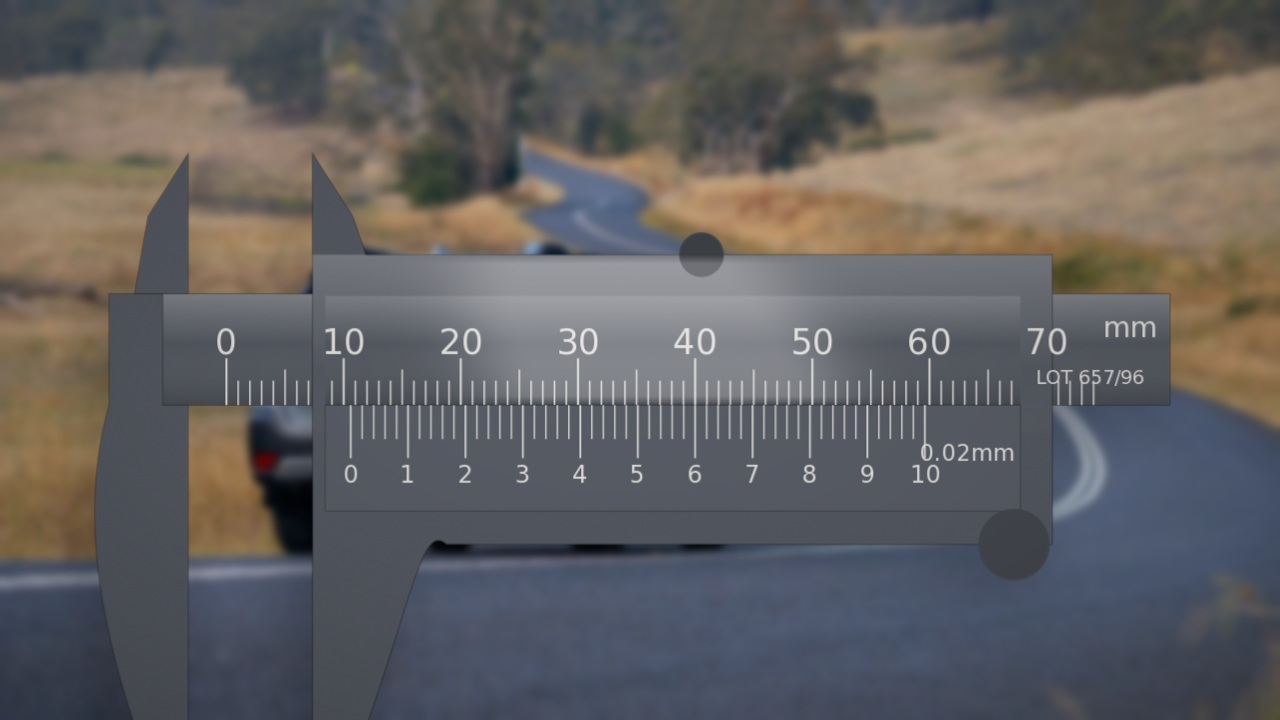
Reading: 10.6 mm
